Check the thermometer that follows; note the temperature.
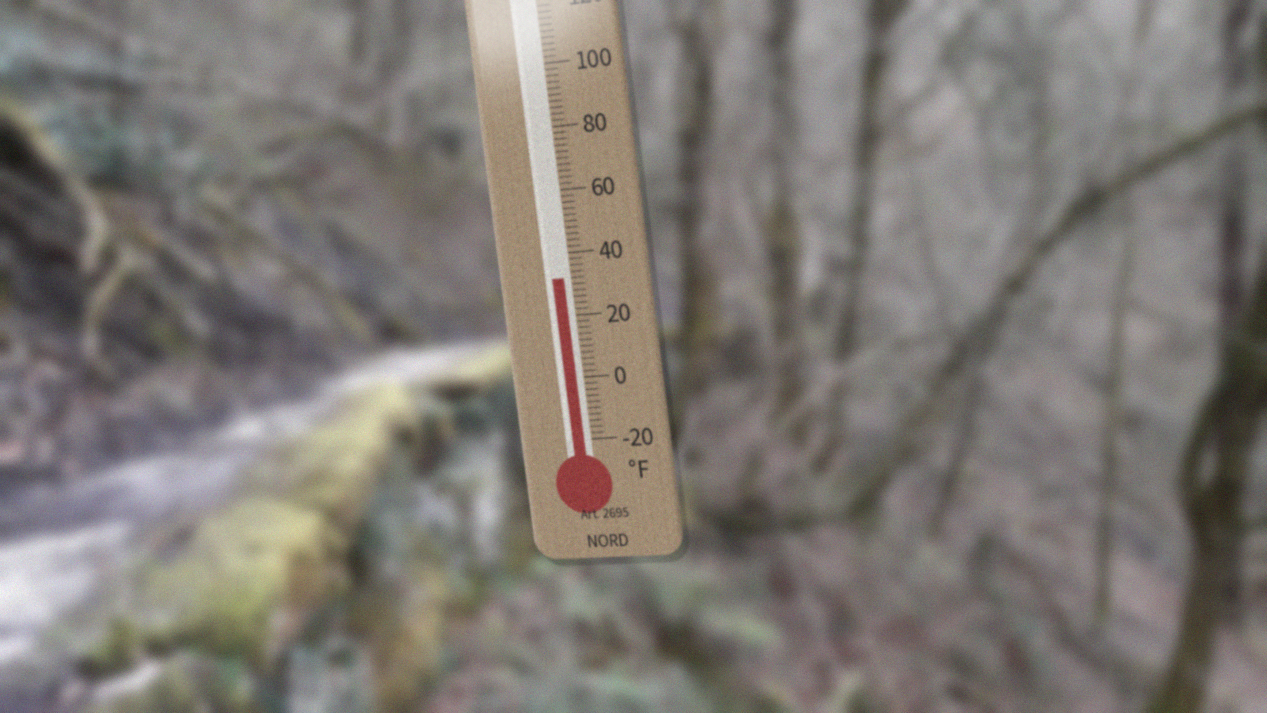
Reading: 32 °F
